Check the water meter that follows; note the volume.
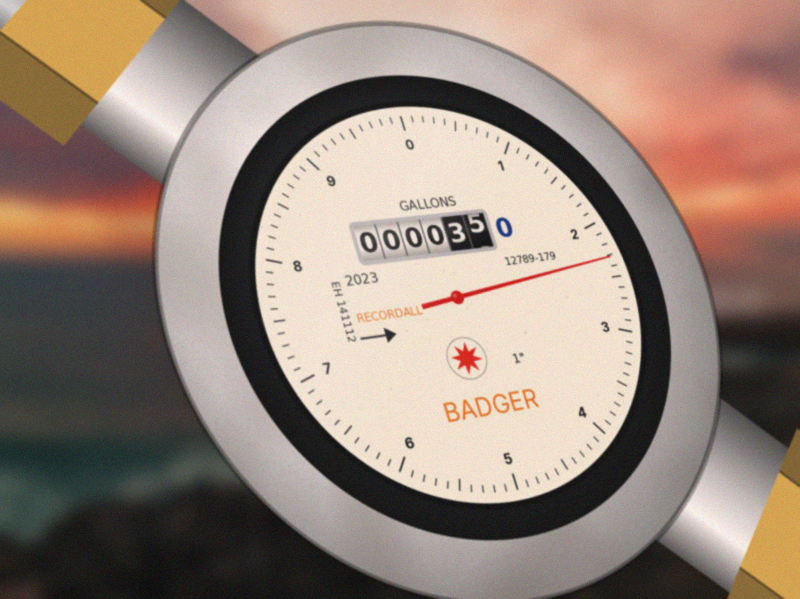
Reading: 352.3 gal
